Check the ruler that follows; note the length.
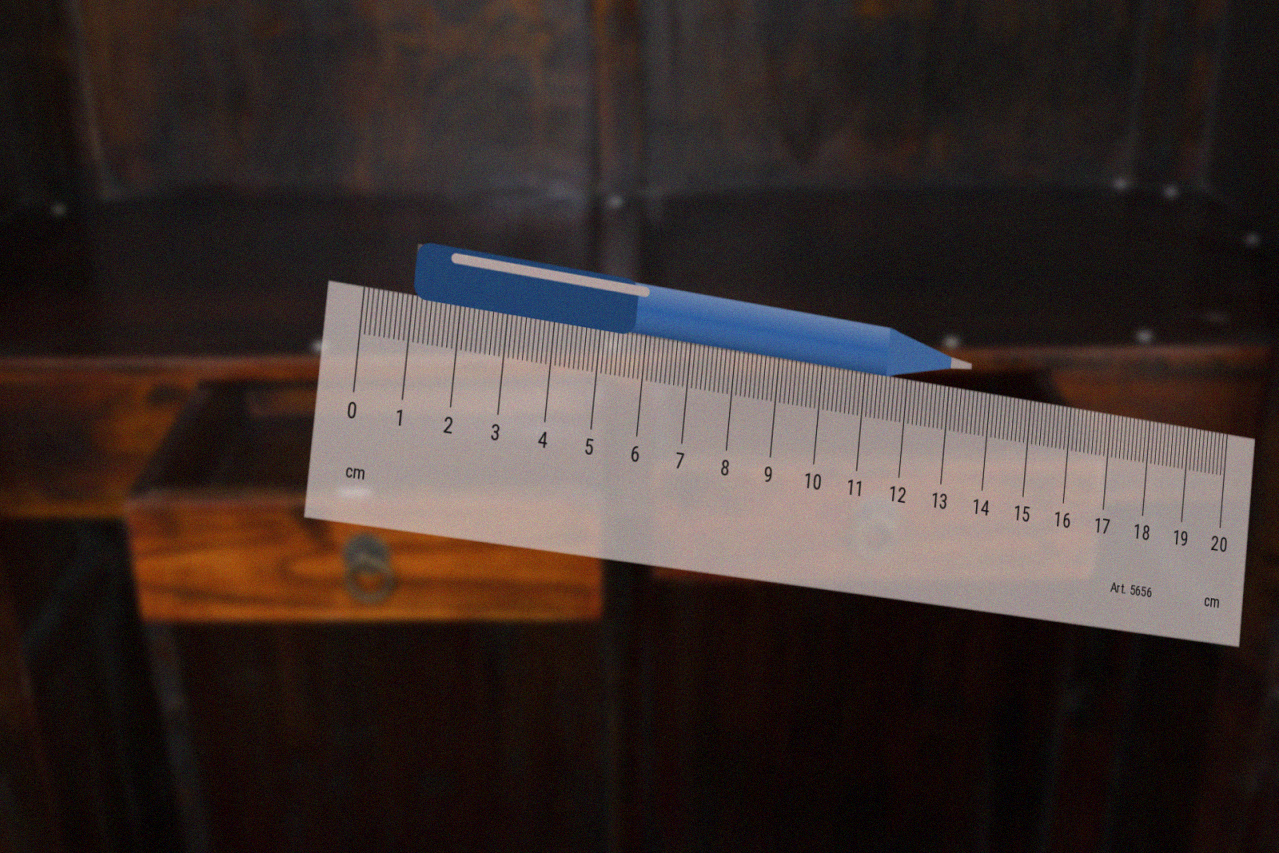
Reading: 12.5 cm
